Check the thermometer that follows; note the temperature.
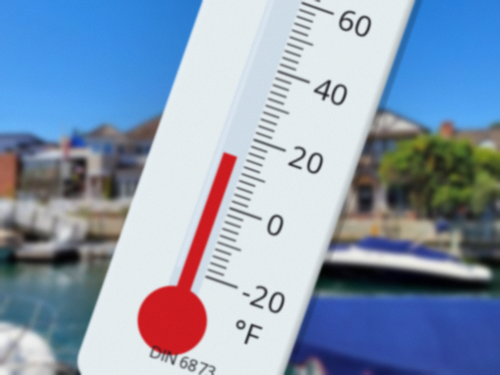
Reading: 14 °F
